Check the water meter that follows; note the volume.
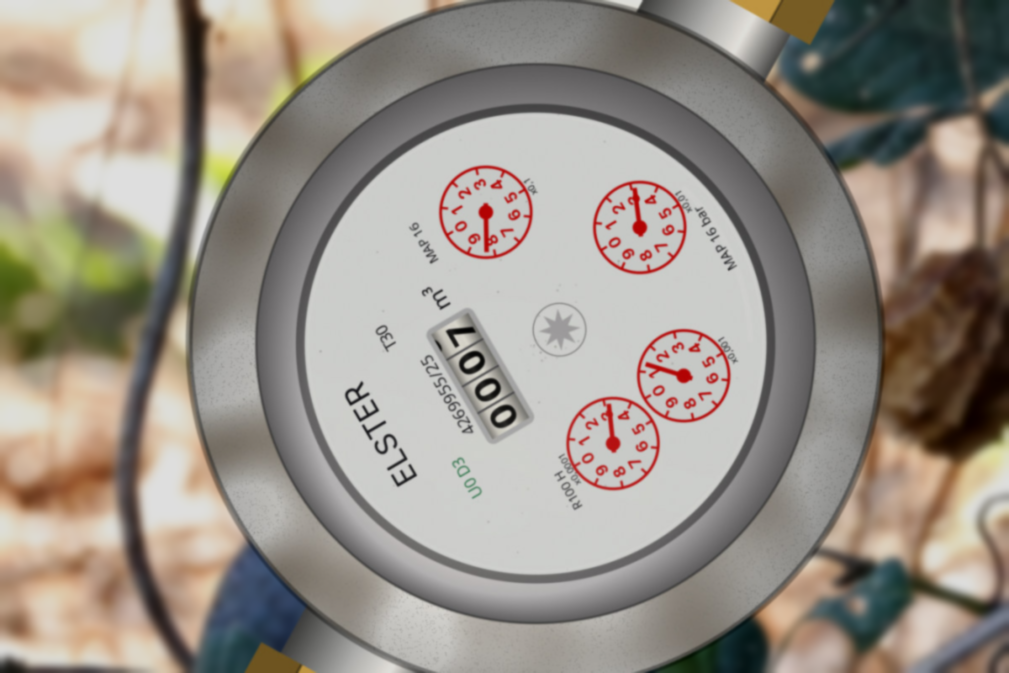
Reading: 6.8313 m³
